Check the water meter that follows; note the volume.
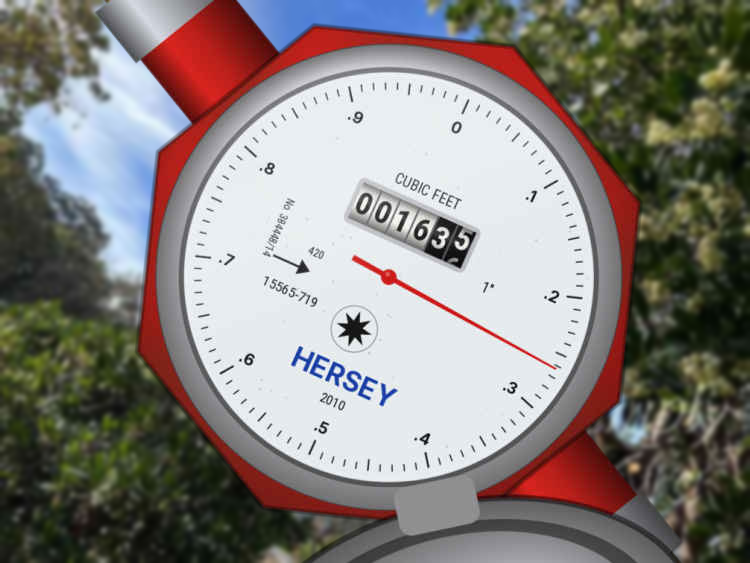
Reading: 1635.26 ft³
